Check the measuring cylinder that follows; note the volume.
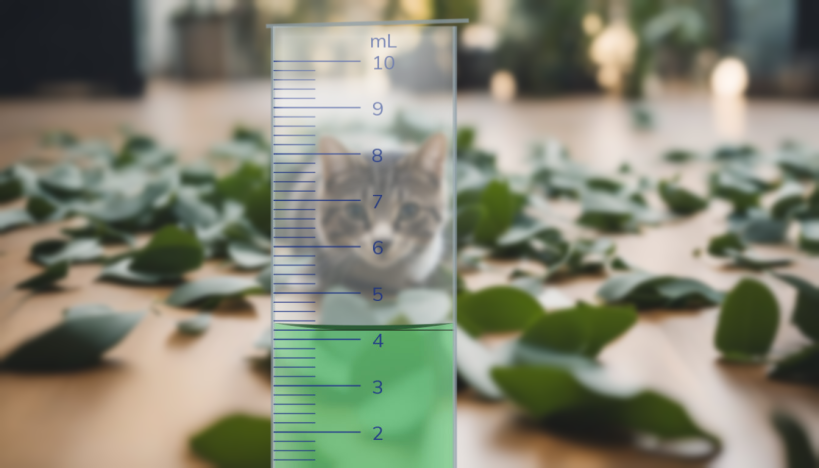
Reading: 4.2 mL
